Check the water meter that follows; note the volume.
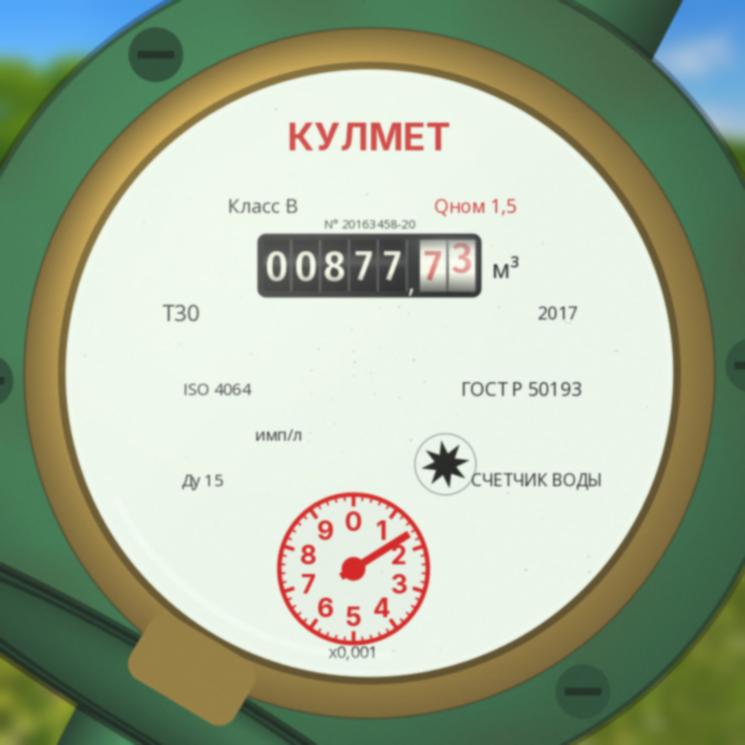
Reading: 877.731 m³
